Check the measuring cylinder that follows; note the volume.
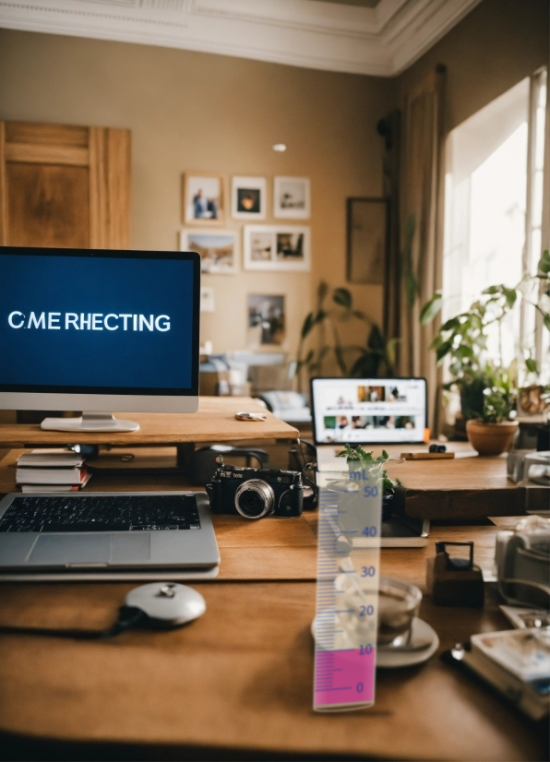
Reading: 10 mL
